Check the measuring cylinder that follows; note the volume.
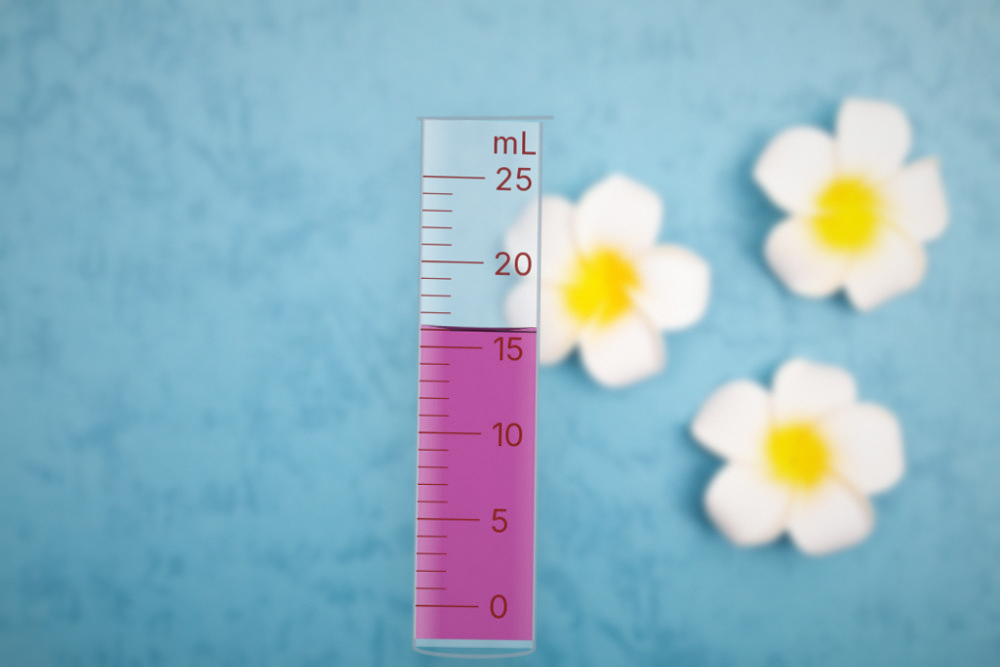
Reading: 16 mL
